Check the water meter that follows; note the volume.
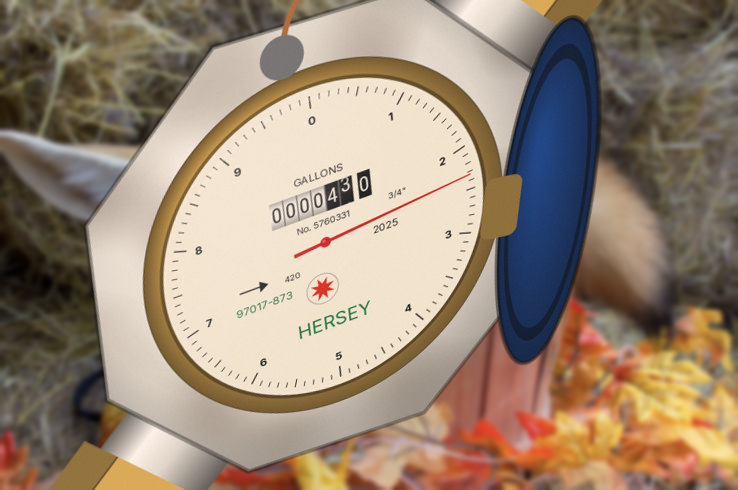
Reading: 432.3 gal
